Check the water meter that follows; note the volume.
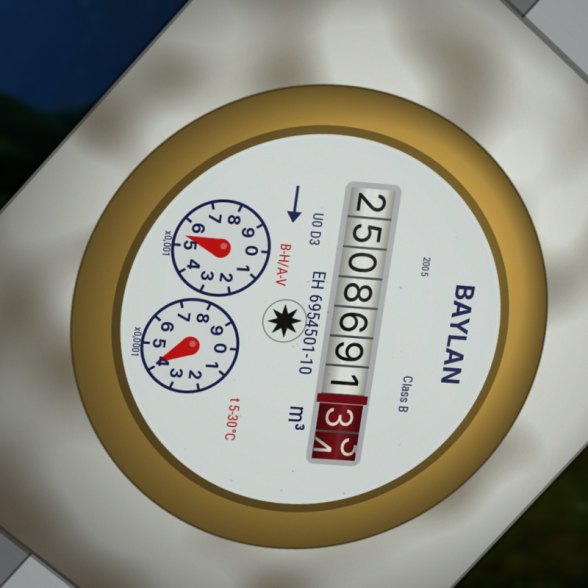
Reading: 2508691.3354 m³
